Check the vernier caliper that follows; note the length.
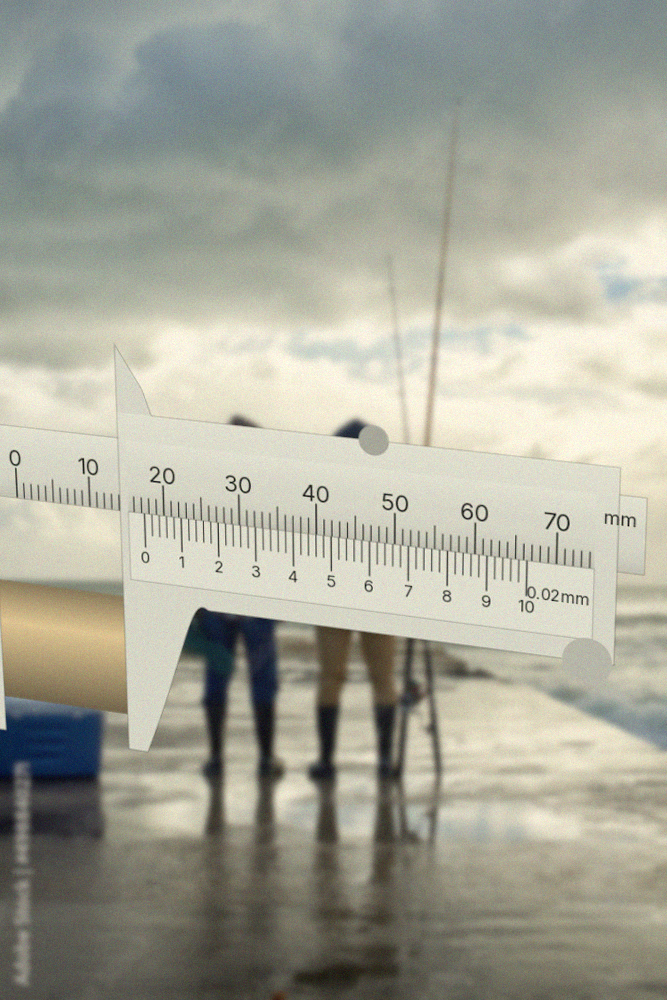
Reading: 17.4 mm
